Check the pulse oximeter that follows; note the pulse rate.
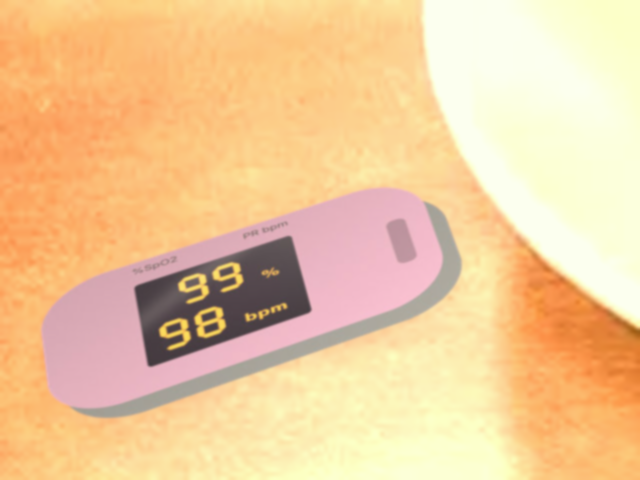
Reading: 98 bpm
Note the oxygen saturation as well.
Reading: 99 %
